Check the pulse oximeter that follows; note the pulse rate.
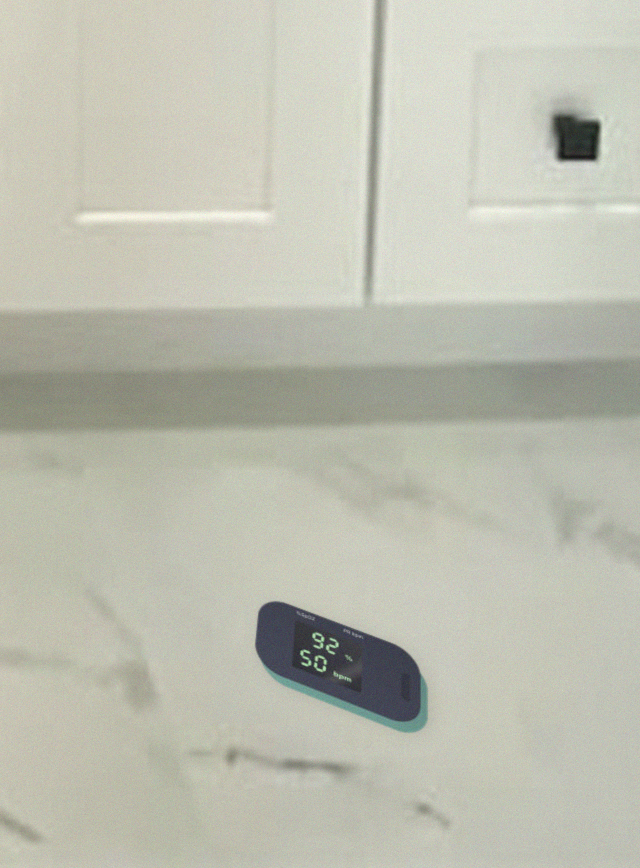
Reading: 50 bpm
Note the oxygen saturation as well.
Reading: 92 %
